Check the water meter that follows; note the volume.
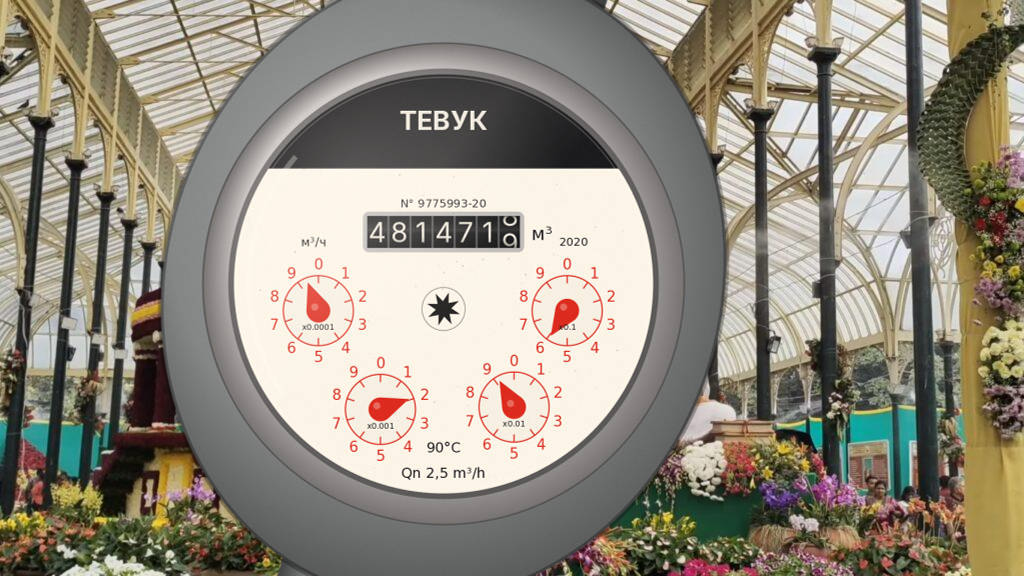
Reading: 4814718.5919 m³
